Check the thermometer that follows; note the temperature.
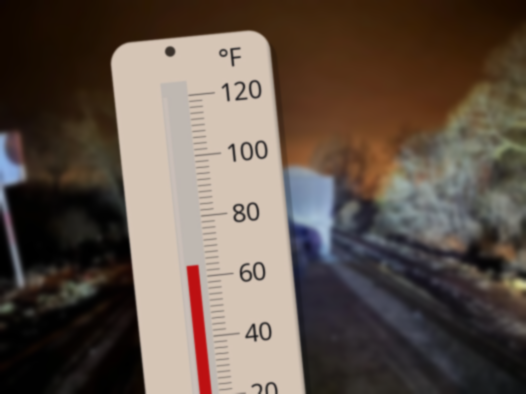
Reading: 64 °F
